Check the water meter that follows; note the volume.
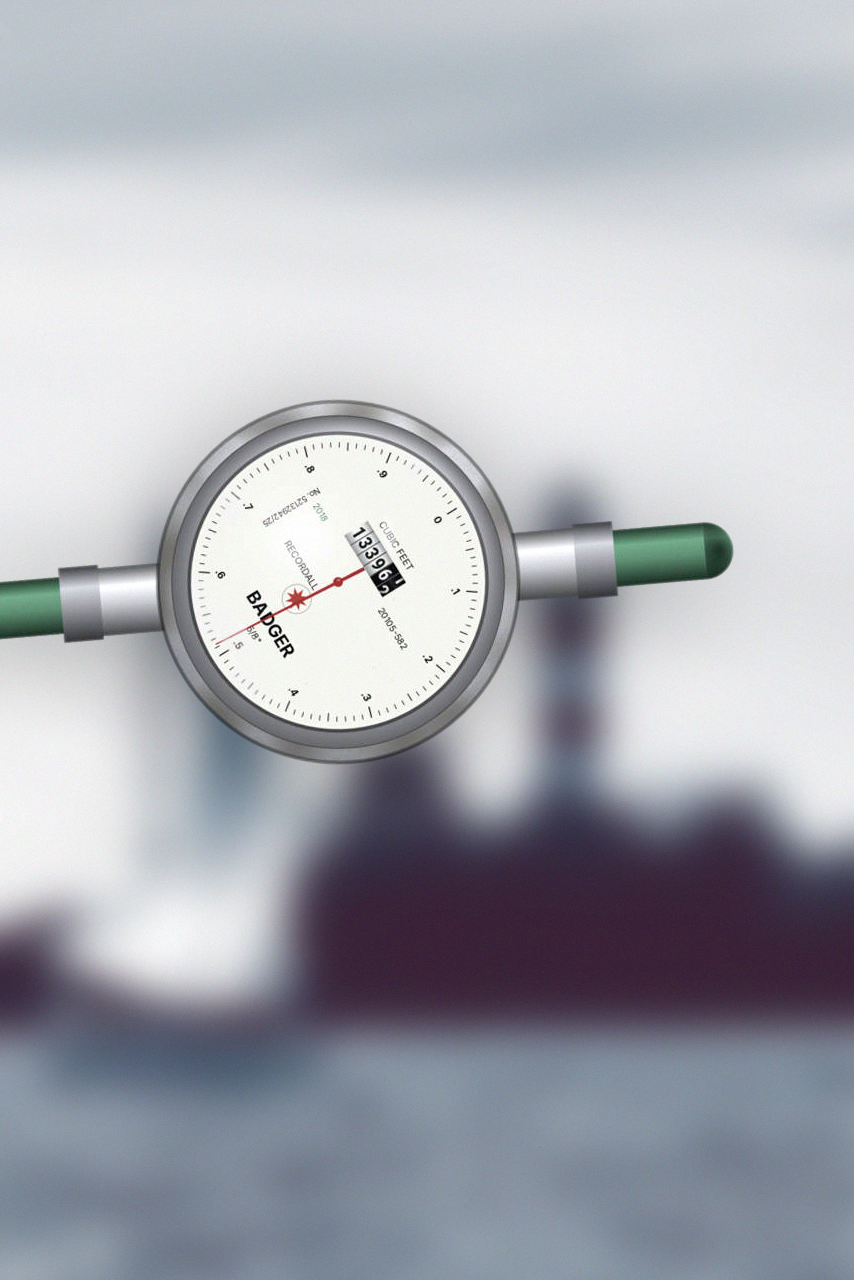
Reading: 133961.51 ft³
